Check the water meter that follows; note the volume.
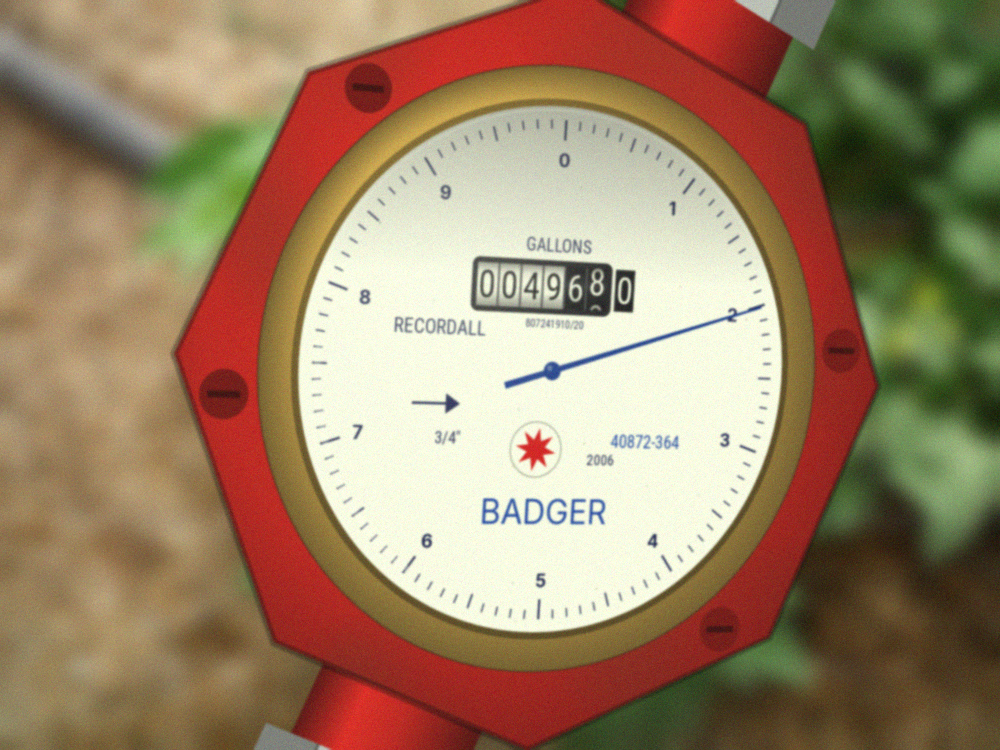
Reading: 49682.0 gal
